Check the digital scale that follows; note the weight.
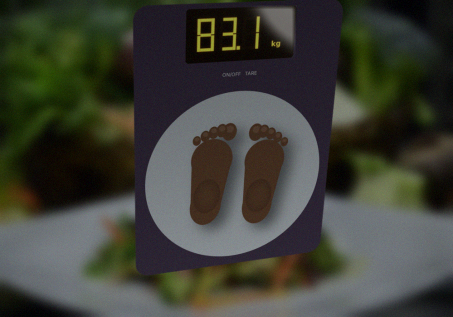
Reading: 83.1 kg
